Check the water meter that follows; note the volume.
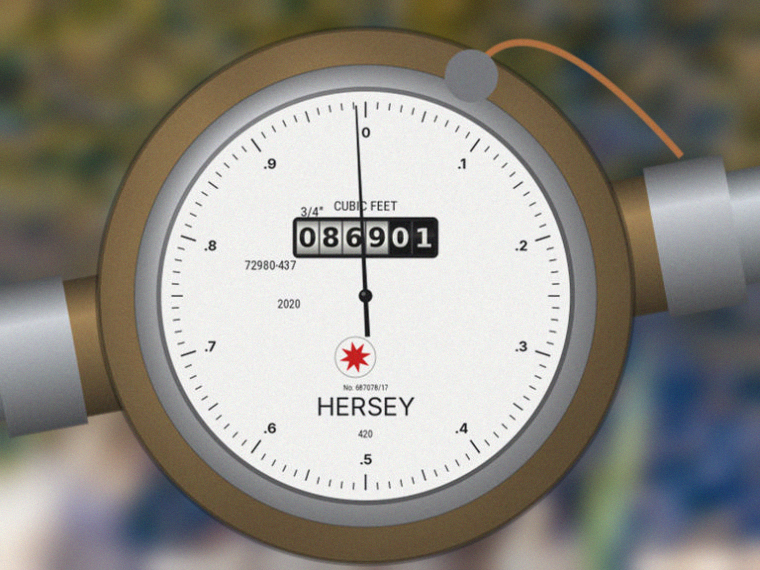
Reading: 86900.99 ft³
